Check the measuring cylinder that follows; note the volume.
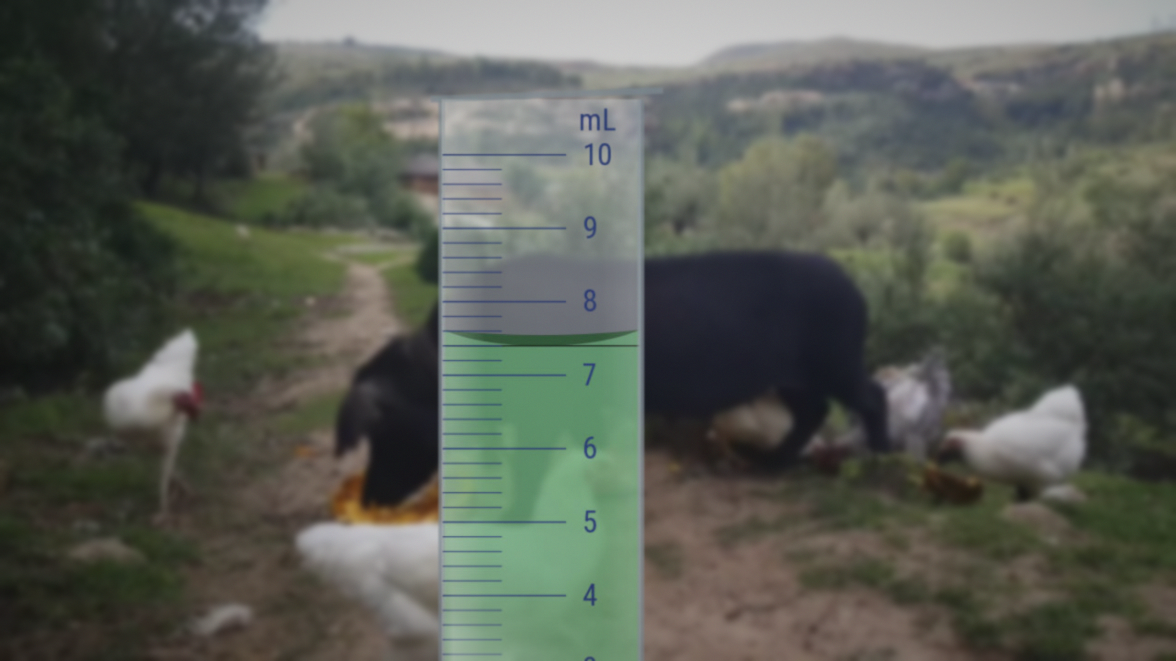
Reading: 7.4 mL
